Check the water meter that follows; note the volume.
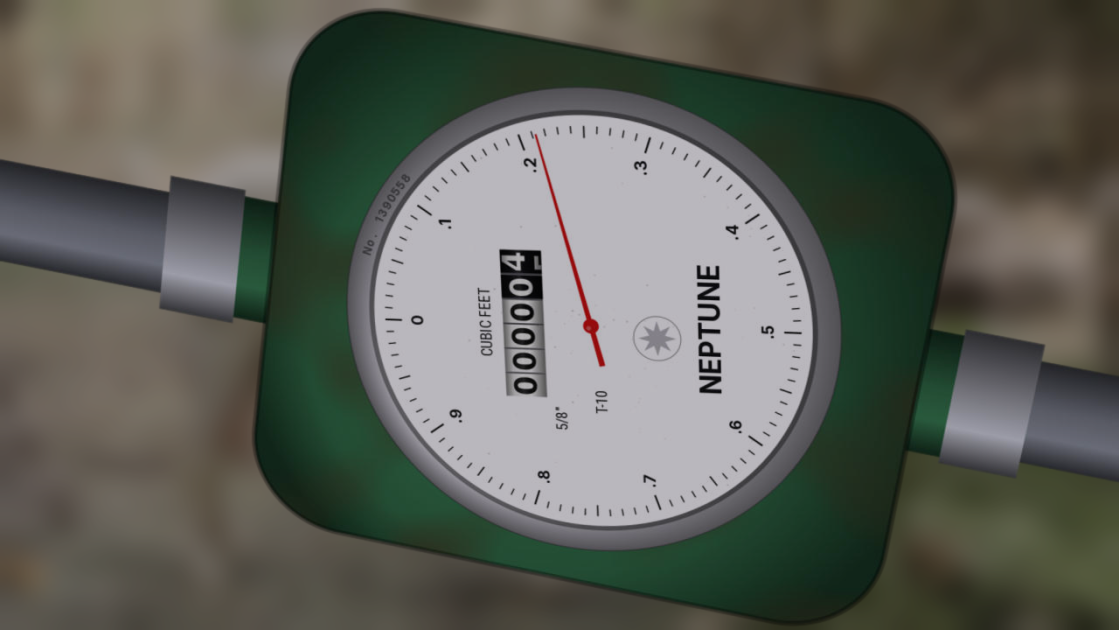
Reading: 4.21 ft³
